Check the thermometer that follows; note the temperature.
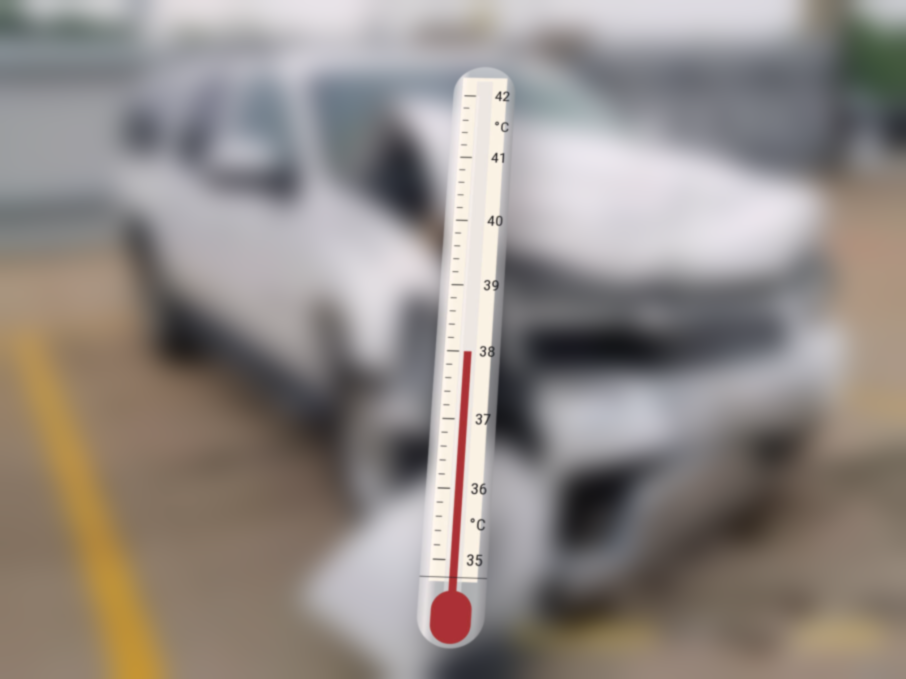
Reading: 38 °C
